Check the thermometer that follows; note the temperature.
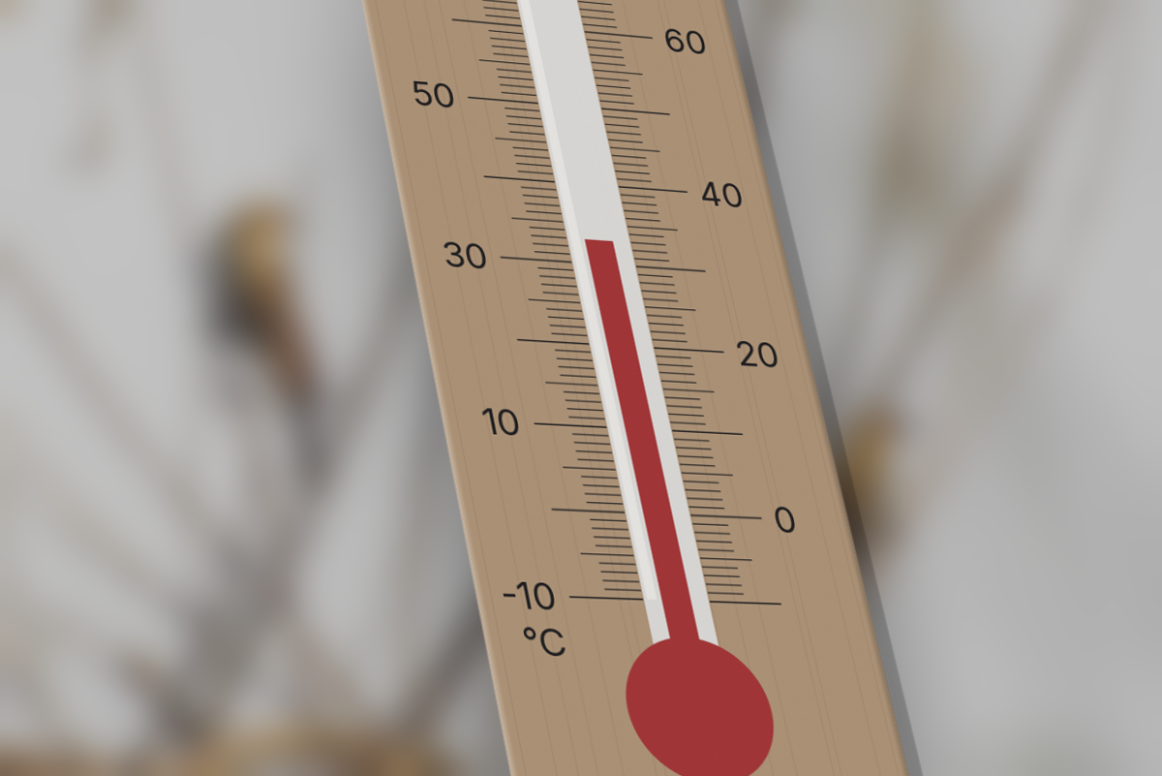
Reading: 33 °C
